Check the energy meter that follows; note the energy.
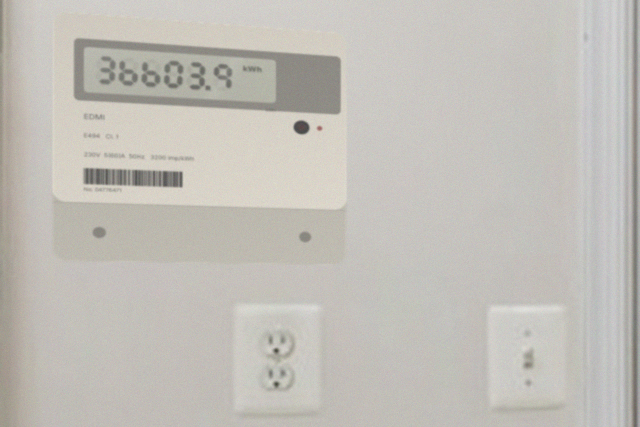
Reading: 36603.9 kWh
